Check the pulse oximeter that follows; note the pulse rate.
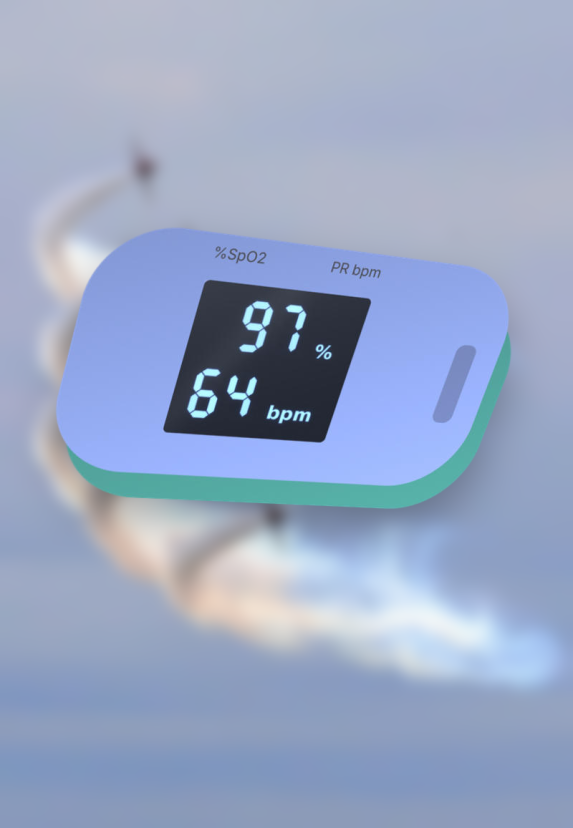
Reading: 64 bpm
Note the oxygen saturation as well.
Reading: 97 %
